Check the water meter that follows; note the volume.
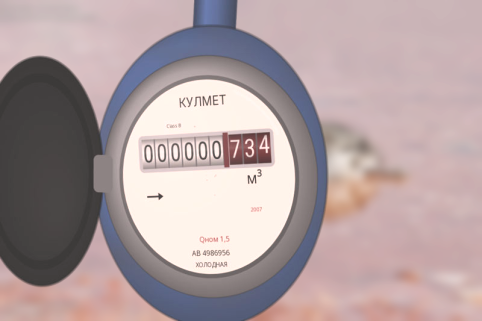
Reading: 0.734 m³
